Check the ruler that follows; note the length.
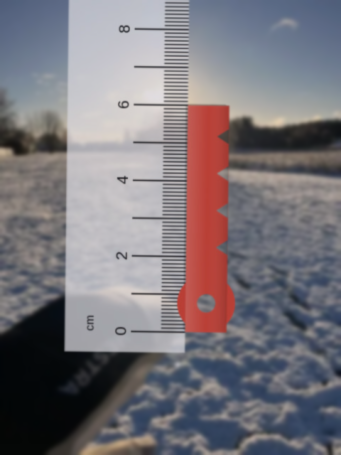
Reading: 6 cm
